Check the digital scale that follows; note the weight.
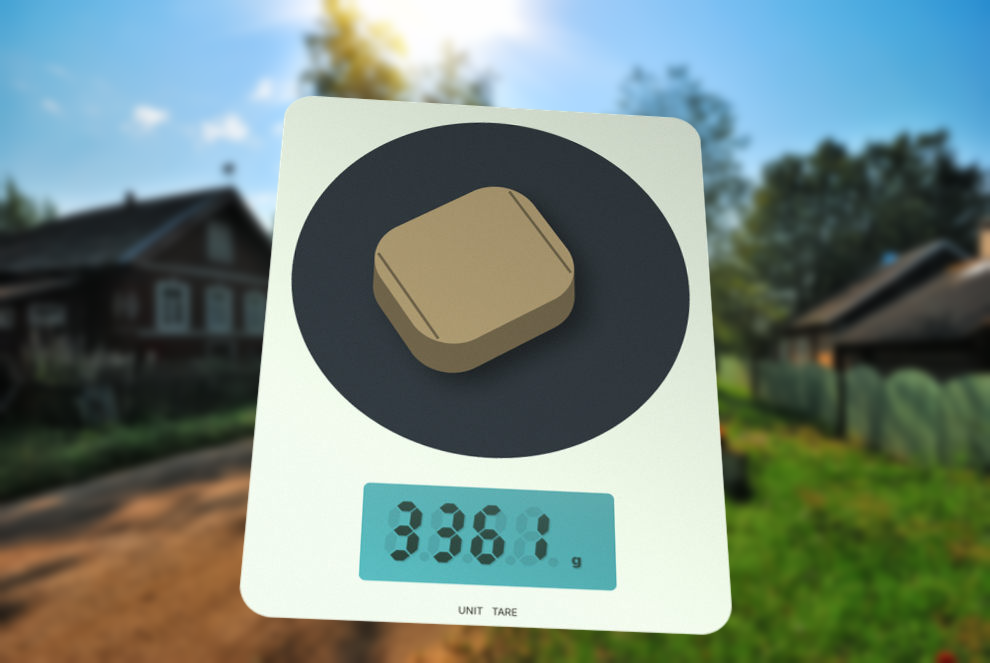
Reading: 3361 g
